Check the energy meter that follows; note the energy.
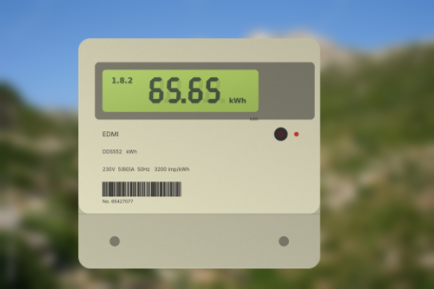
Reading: 65.65 kWh
